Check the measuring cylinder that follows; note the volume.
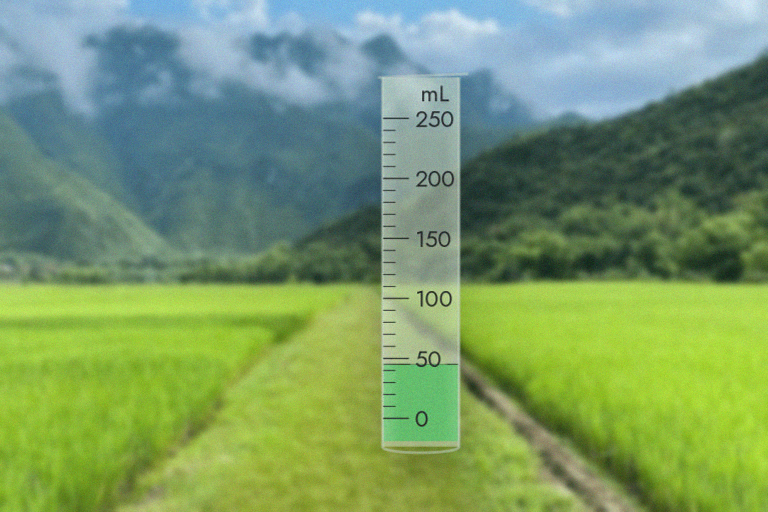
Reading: 45 mL
